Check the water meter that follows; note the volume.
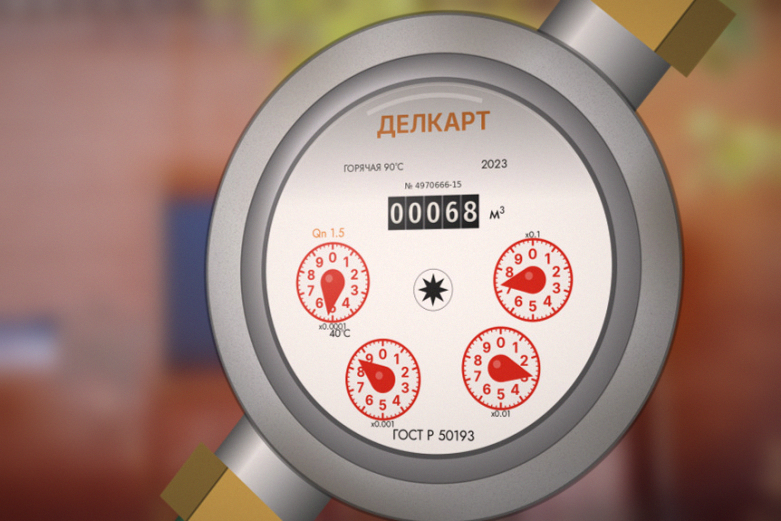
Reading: 68.7285 m³
